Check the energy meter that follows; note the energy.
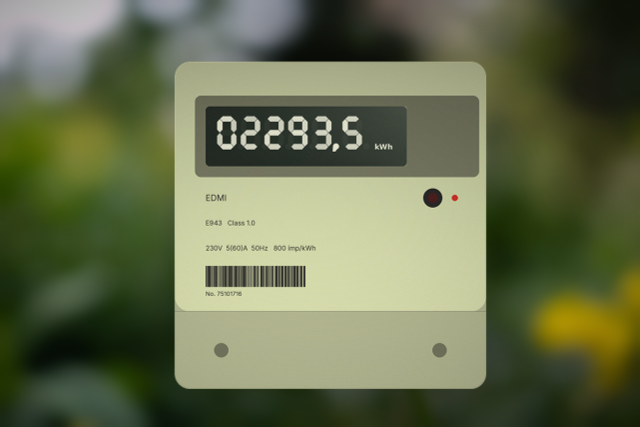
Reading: 2293.5 kWh
